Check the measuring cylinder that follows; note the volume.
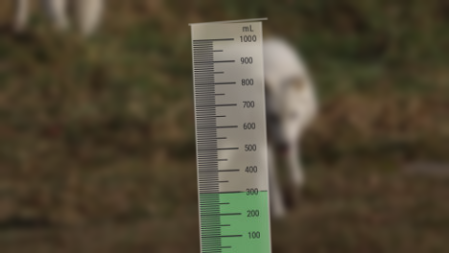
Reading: 300 mL
